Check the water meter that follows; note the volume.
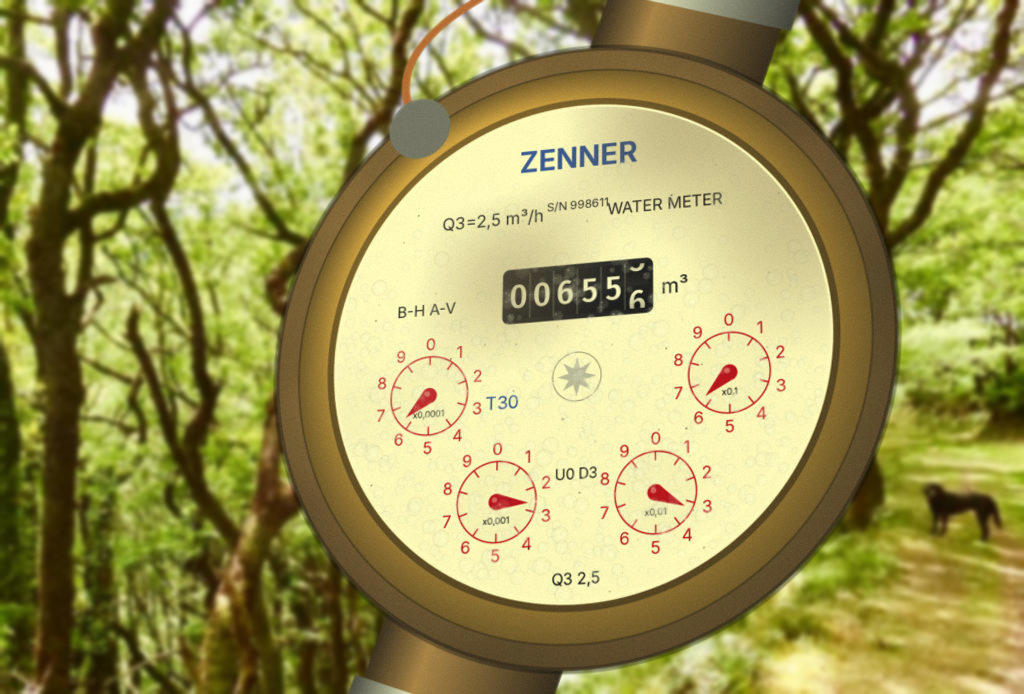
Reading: 6555.6326 m³
